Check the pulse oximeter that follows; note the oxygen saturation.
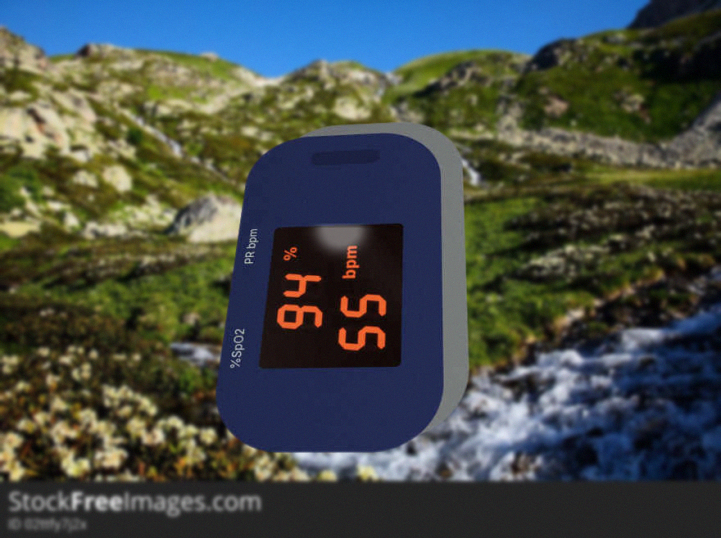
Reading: 94 %
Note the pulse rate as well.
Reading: 55 bpm
